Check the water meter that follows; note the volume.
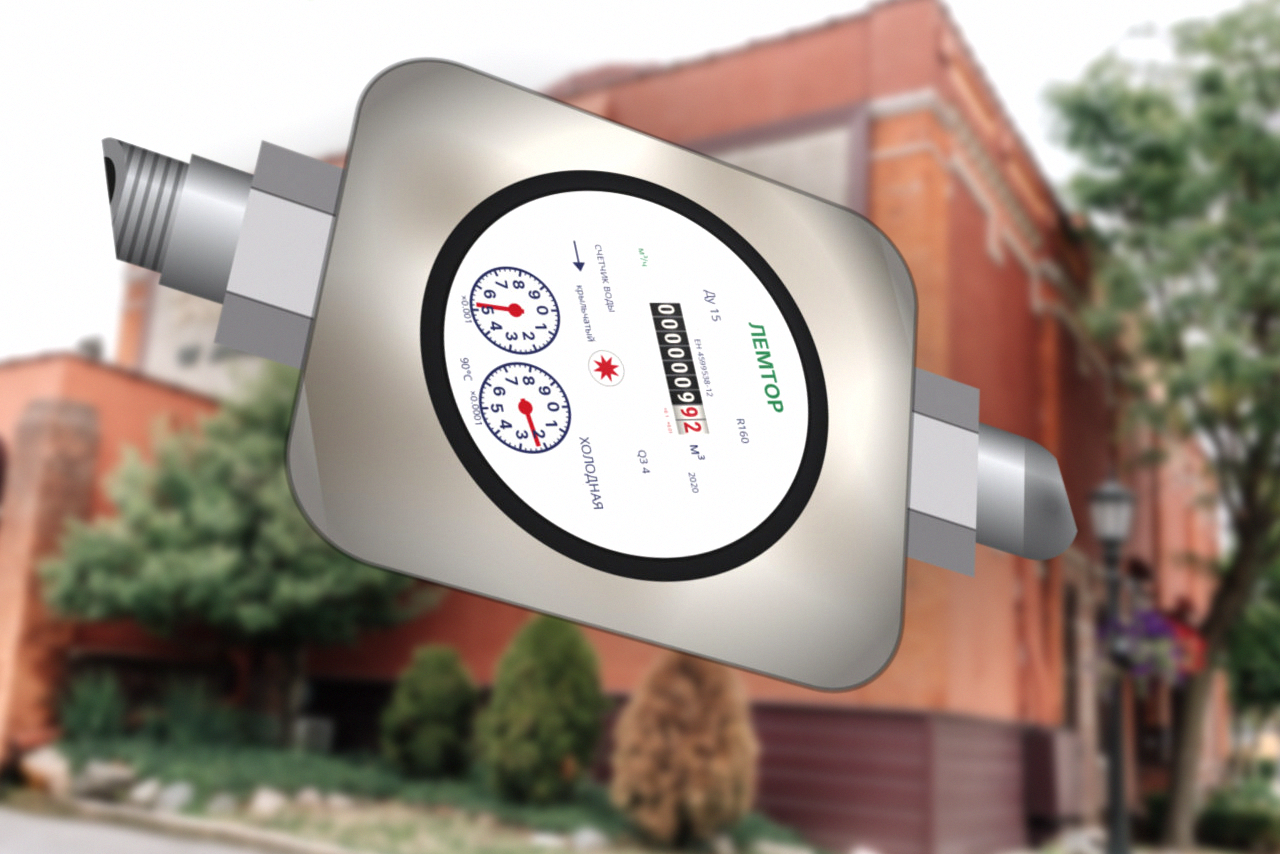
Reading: 9.9252 m³
